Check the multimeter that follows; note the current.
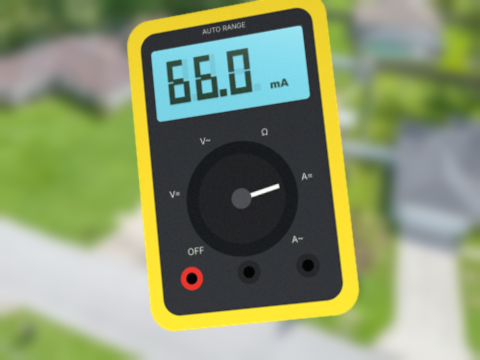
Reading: 66.0 mA
